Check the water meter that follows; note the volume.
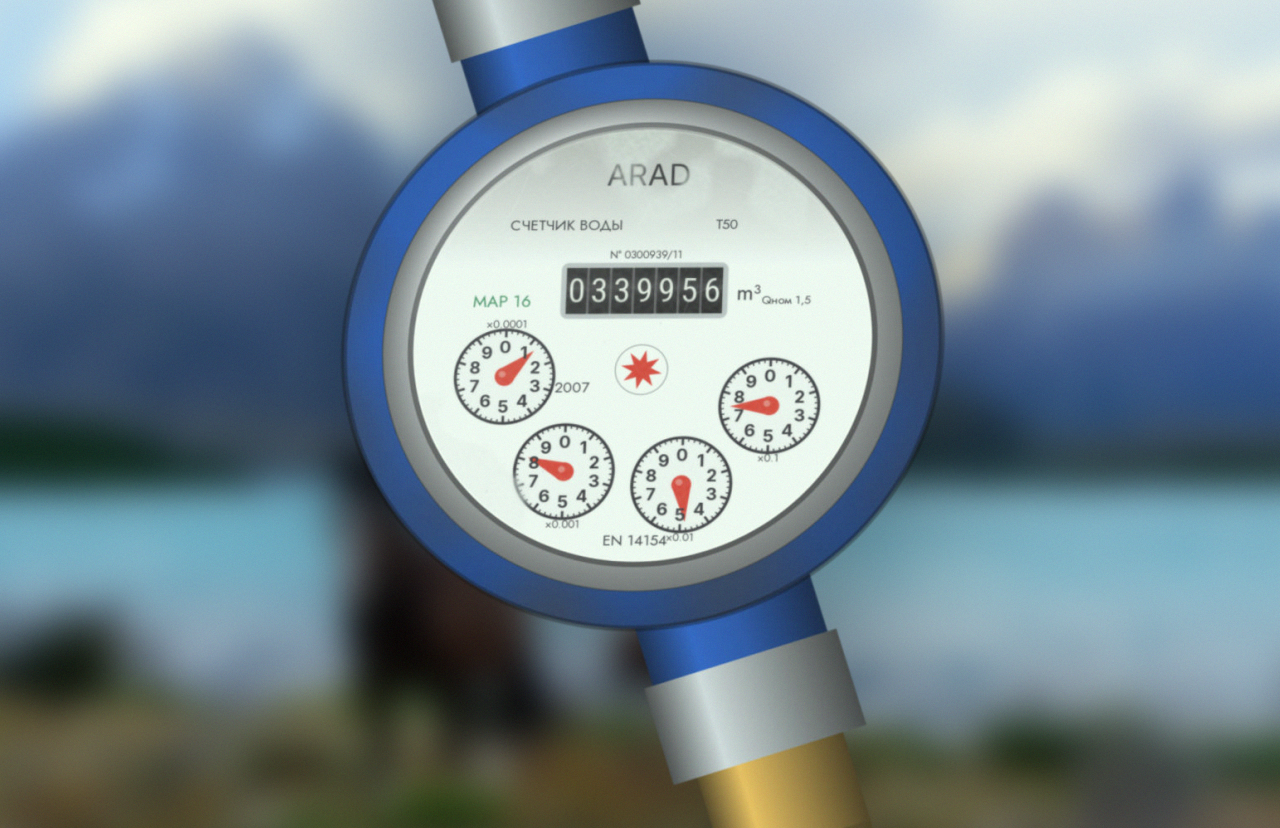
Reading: 339956.7481 m³
